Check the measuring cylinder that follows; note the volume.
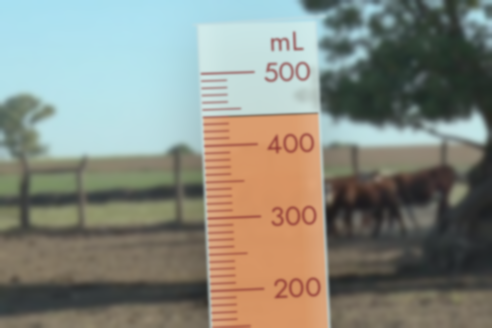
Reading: 440 mL
